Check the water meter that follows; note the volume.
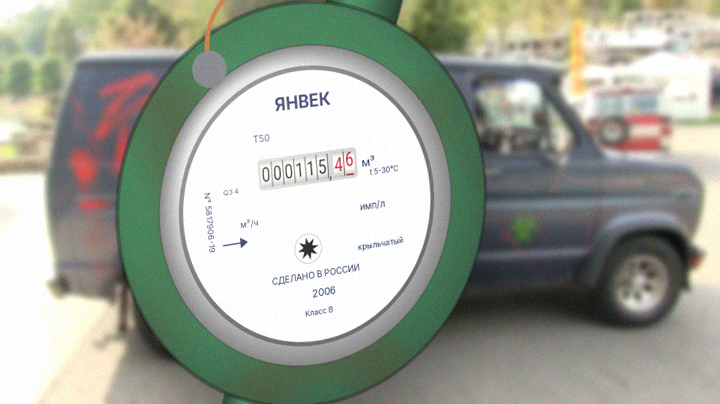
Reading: 115.46 m³
